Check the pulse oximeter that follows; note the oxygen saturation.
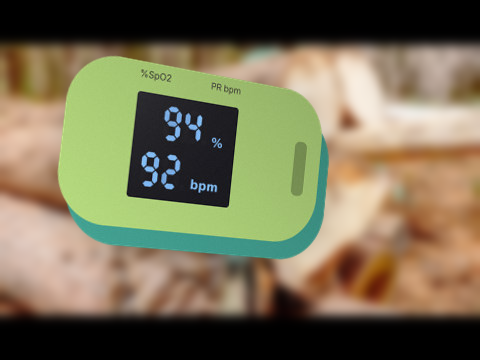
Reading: 94 %
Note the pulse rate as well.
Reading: 92 bpm
